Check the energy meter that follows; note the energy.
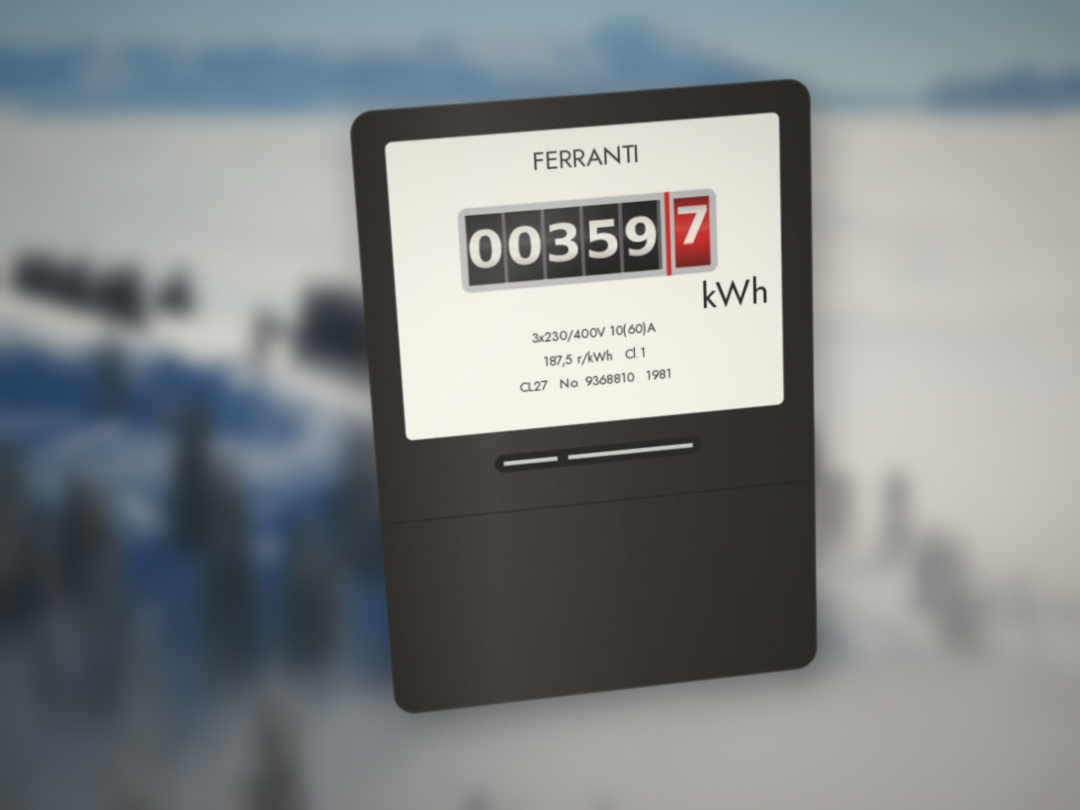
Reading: 359.7 kWh
